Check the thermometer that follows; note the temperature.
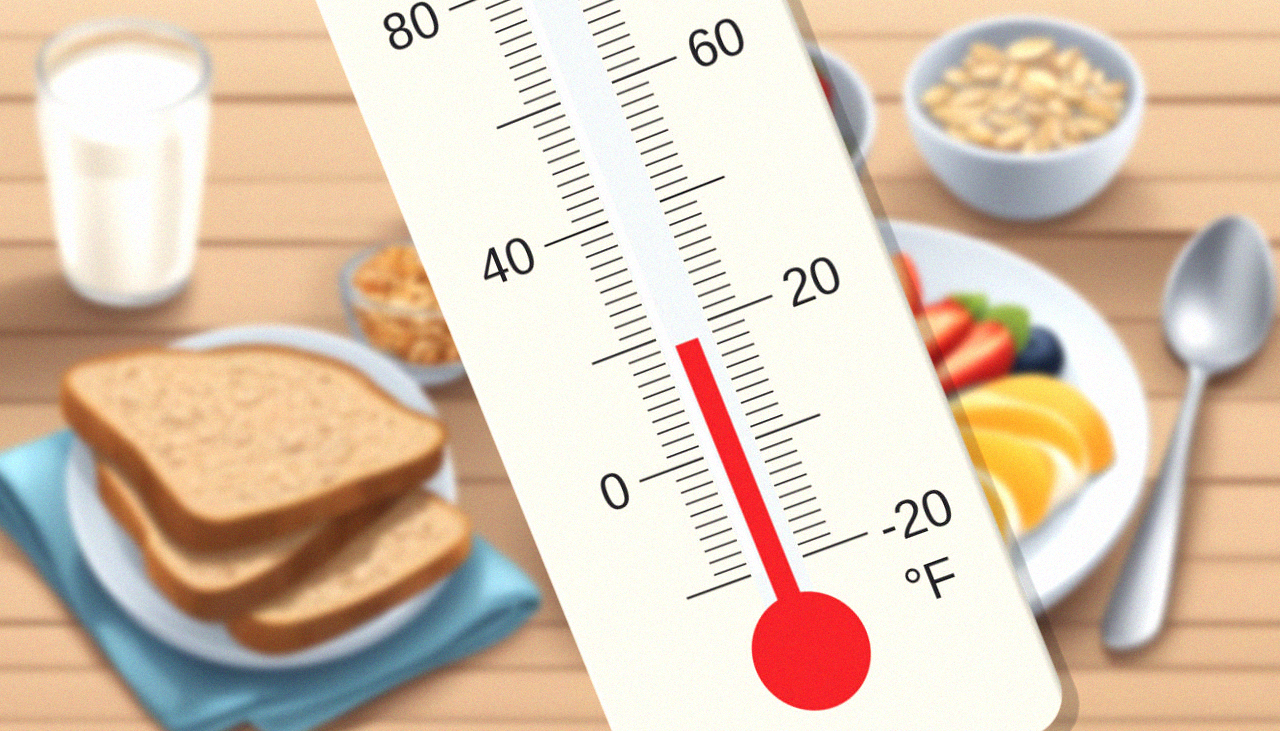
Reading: 18 °F
